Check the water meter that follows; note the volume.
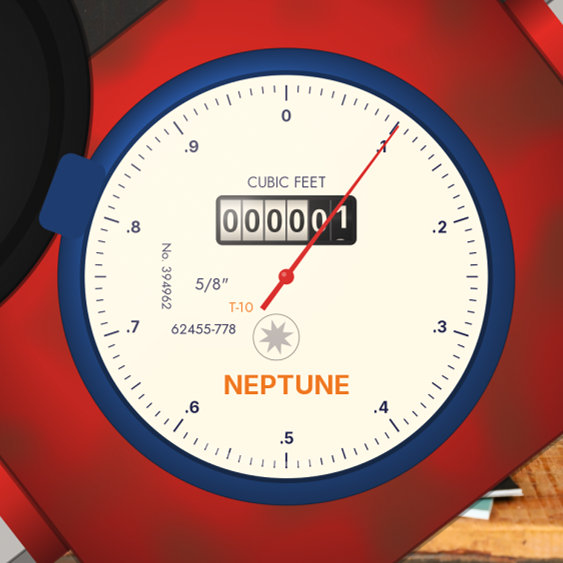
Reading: 1.10 ft³
